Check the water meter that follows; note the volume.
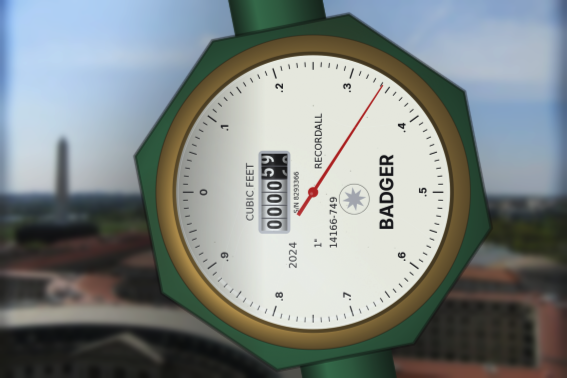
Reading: 59.34 ft³
